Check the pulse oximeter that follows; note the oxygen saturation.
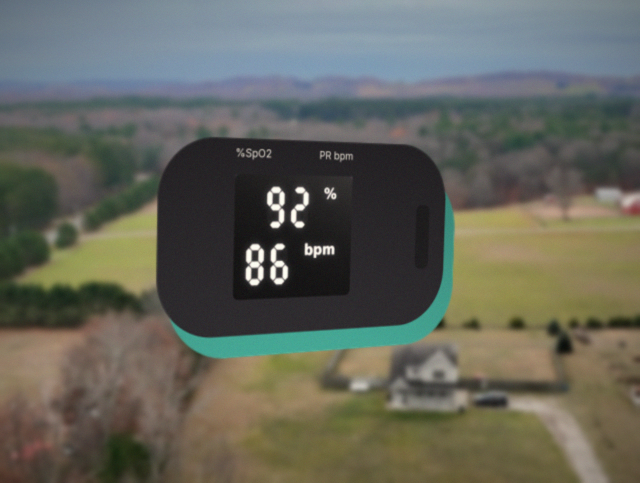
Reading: 92 %
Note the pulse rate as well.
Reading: 86 bpm
